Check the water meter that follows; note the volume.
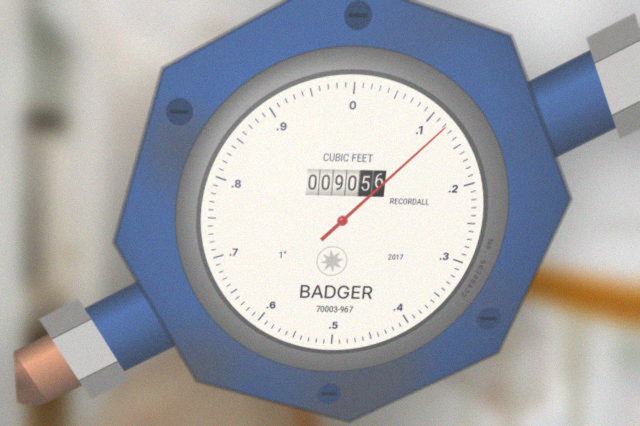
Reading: 9056.12 ft³
